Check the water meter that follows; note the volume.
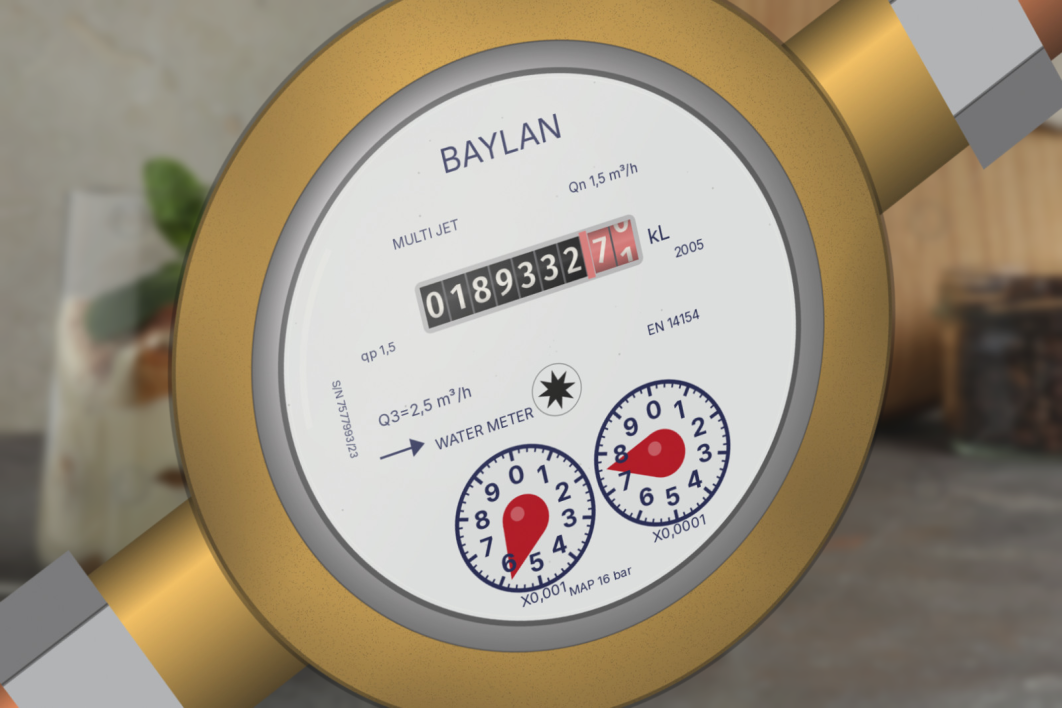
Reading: 189332.7057 kL
